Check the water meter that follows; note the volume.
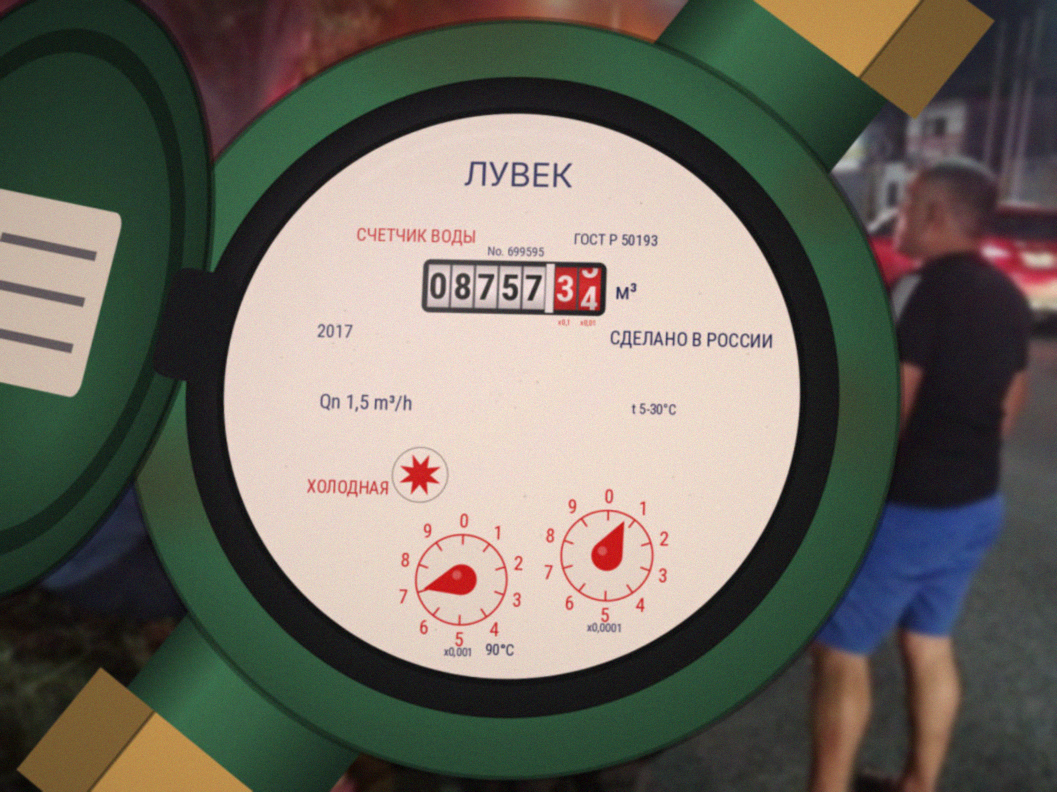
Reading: 8757.3370 m³
